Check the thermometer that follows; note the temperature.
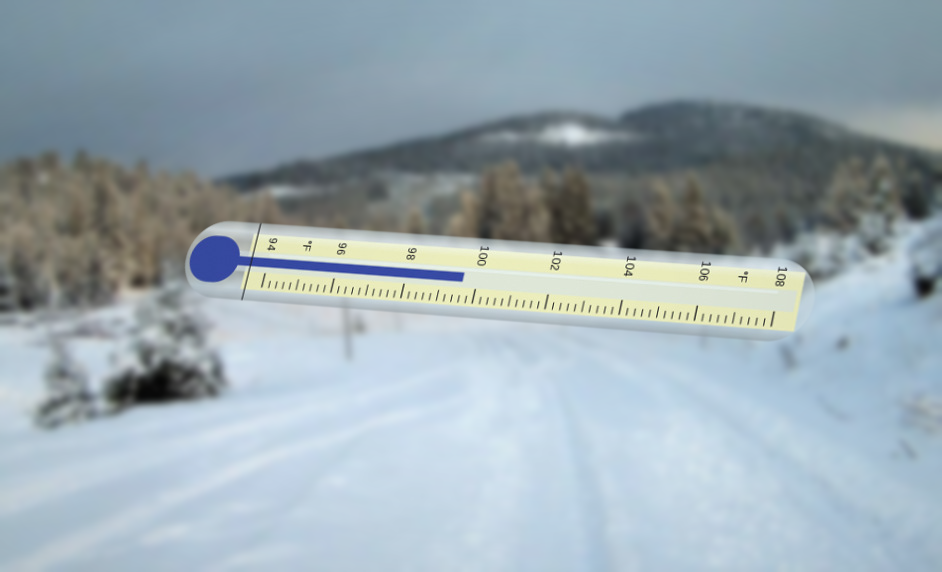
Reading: 99.6 °F
